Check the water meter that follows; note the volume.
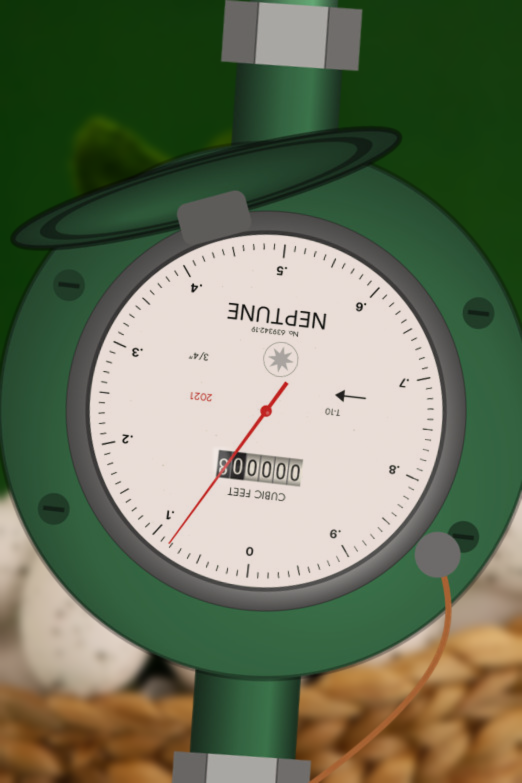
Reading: 8.08 ft³
